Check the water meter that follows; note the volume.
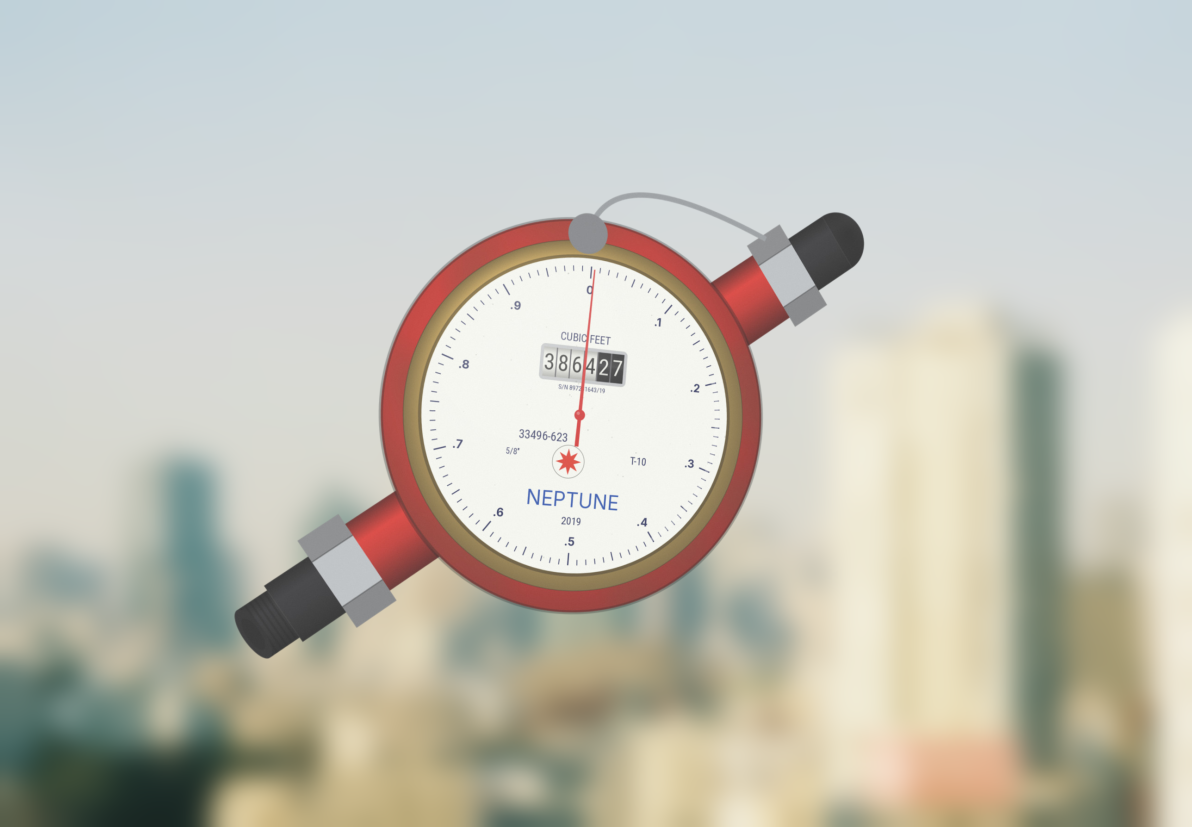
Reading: 386427.00 ft³
